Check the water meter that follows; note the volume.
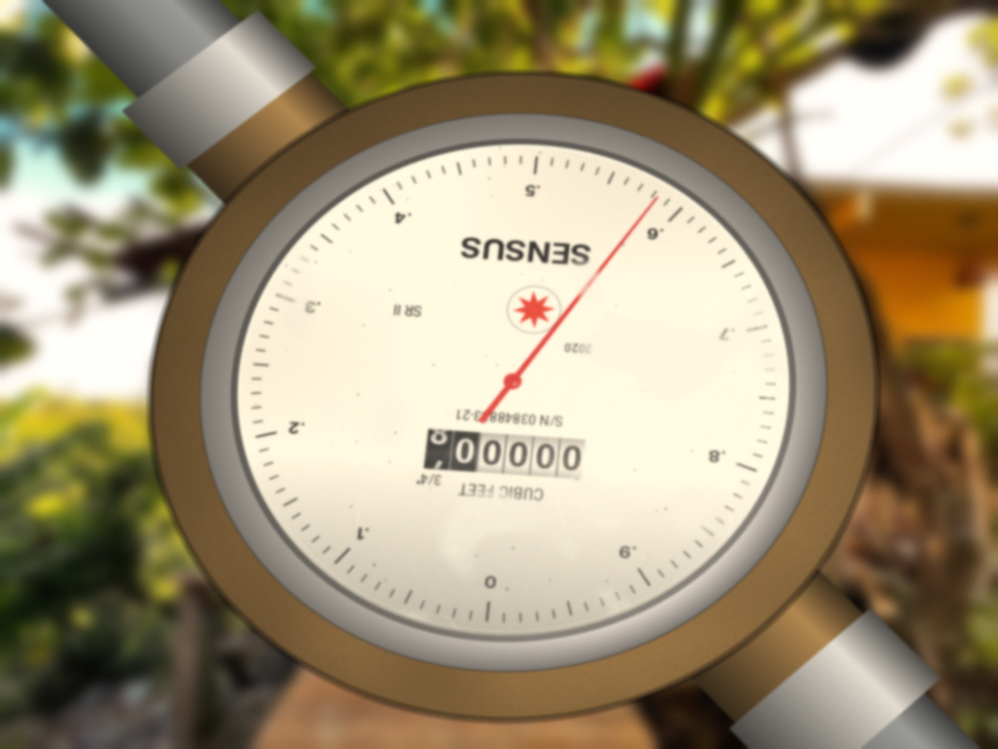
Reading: 7.58 ft³
